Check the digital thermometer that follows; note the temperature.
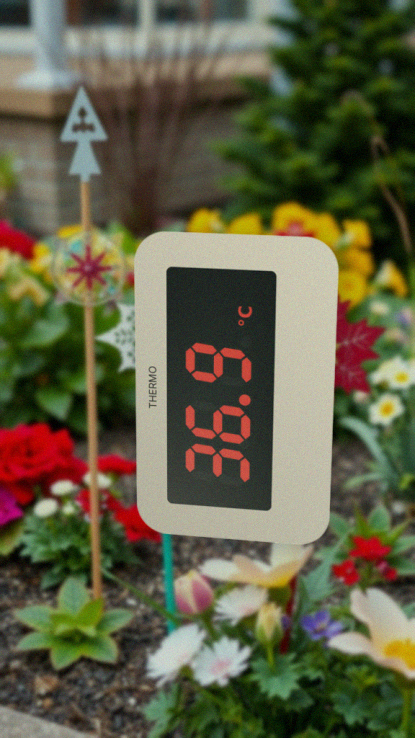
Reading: 36.9 °C
